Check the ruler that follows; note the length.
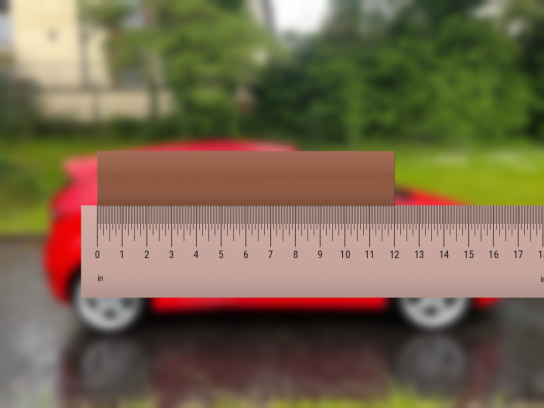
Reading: 12 in
